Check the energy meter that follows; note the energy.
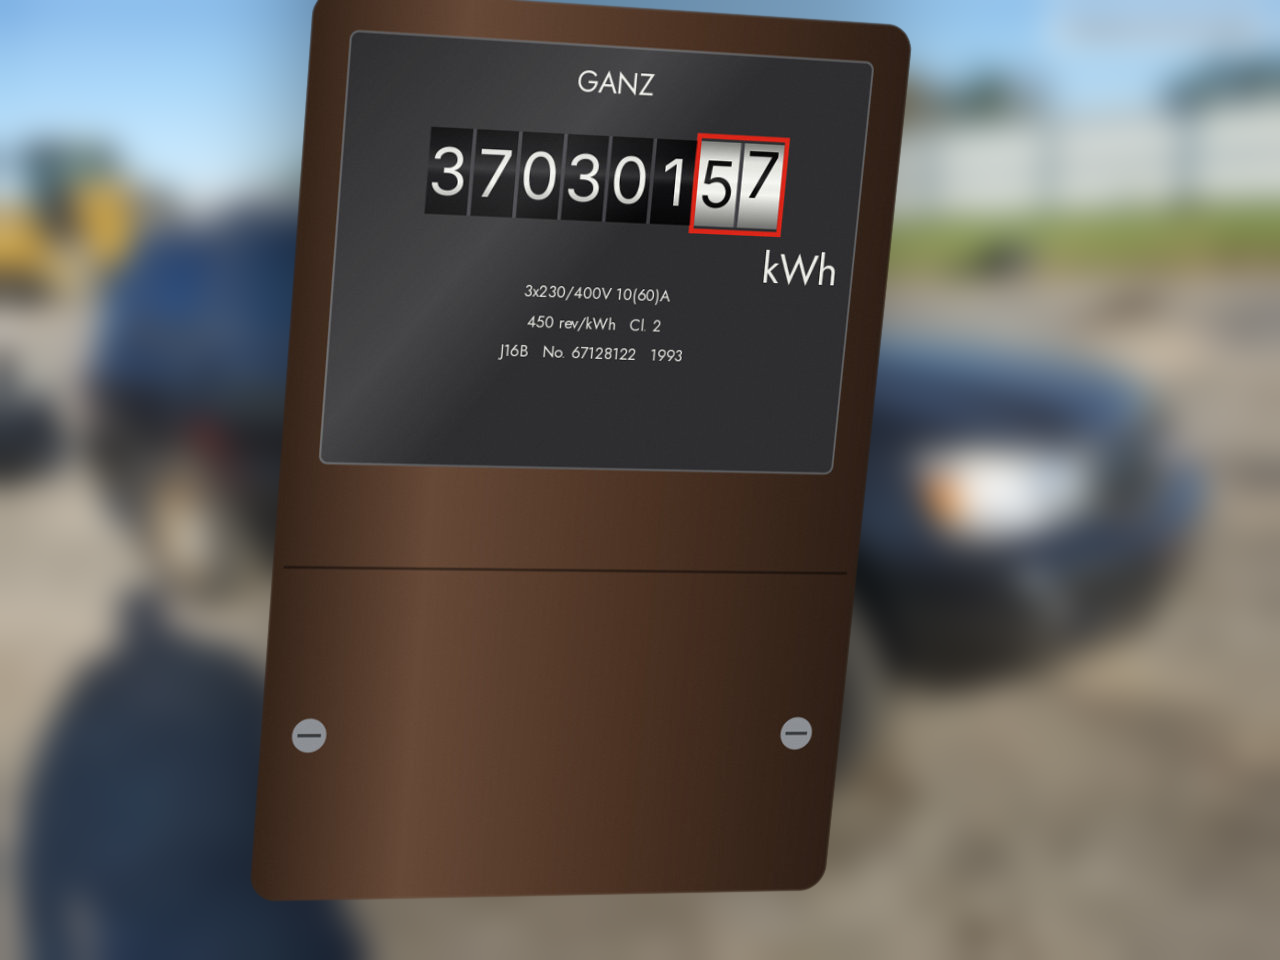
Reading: 370301.57 kWh
